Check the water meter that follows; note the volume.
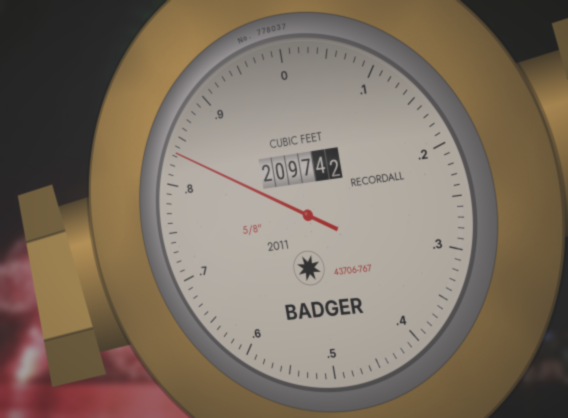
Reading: 209741.83 ft³
